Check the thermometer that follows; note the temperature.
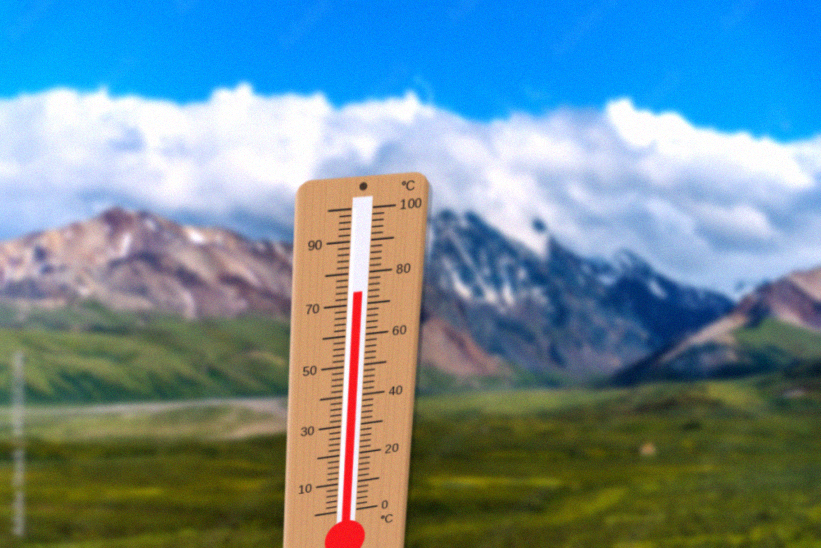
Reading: 74 °C
